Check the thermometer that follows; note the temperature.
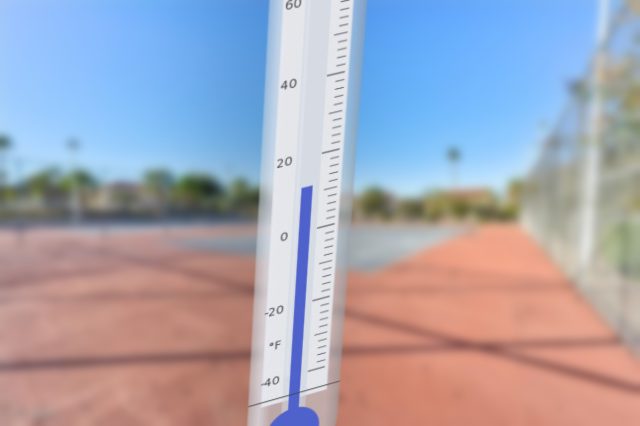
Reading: 12 °F
